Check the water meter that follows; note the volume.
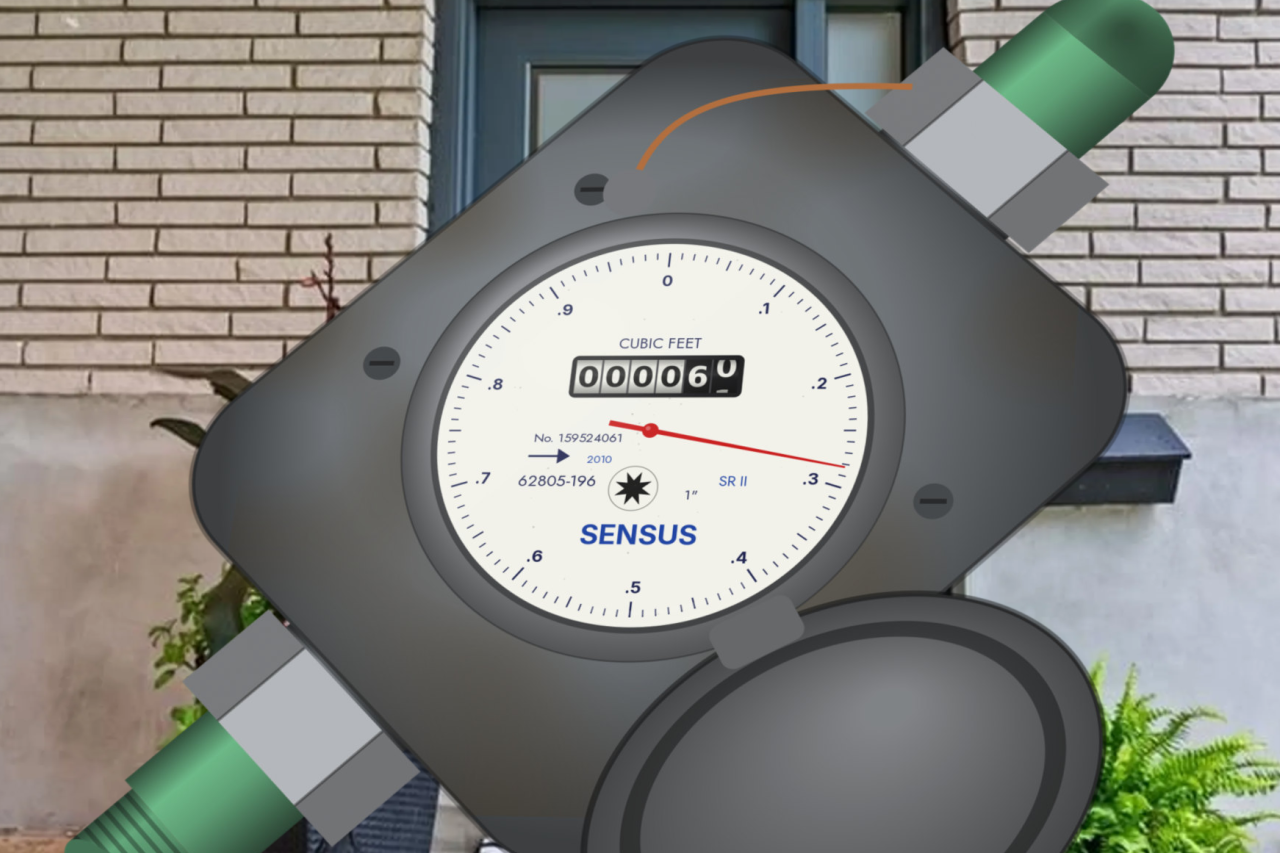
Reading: 60.28 ft³
